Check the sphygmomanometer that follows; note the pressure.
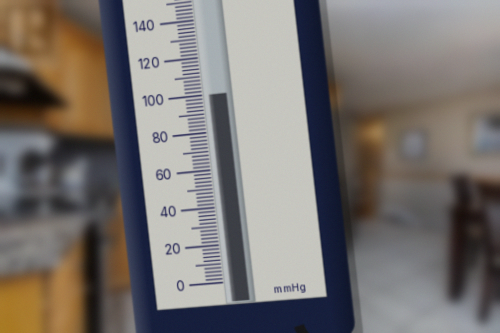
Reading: 100 mmHg
